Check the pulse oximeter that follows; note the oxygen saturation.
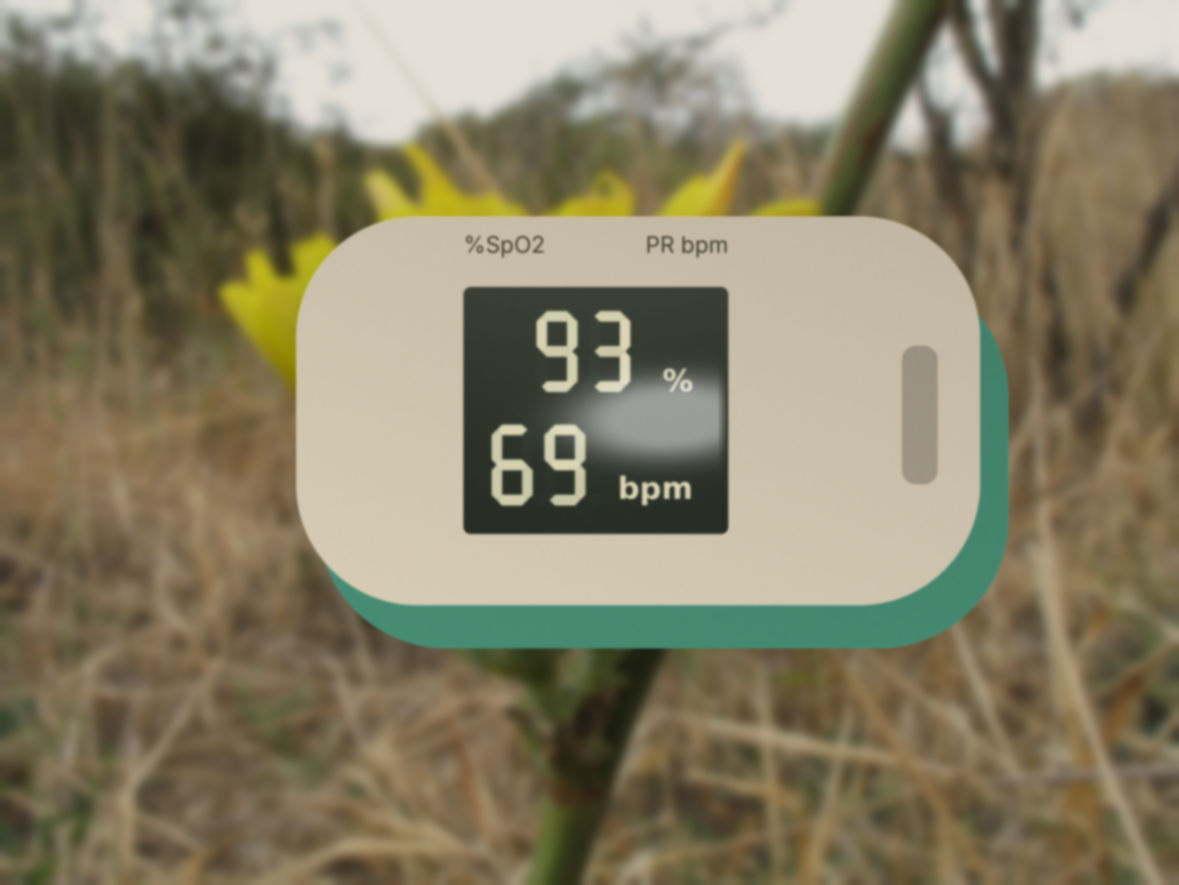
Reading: 93 %
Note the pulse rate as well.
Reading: 69 bpm
